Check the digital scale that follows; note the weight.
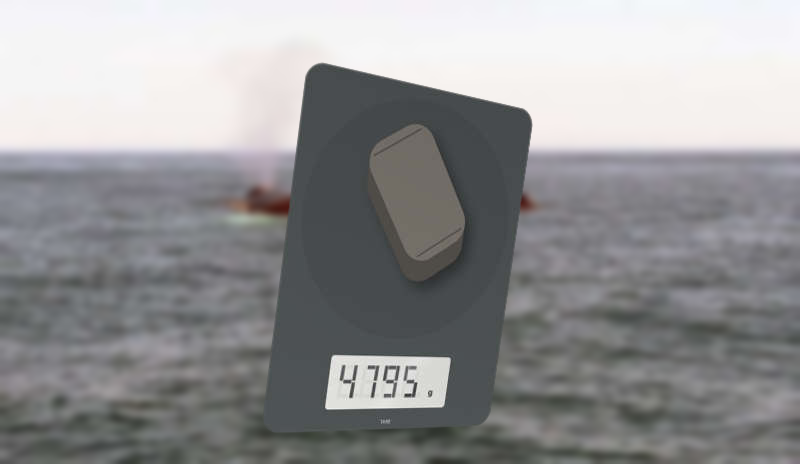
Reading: 4795 g
